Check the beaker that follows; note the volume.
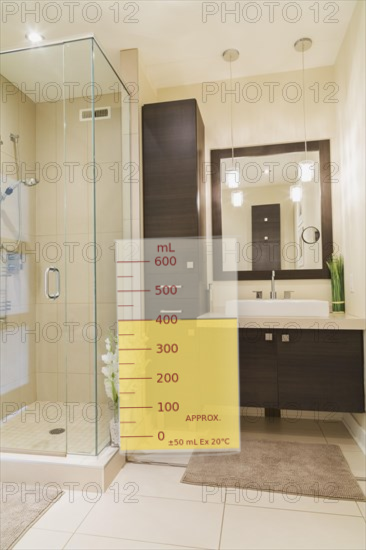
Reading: 400 mL
